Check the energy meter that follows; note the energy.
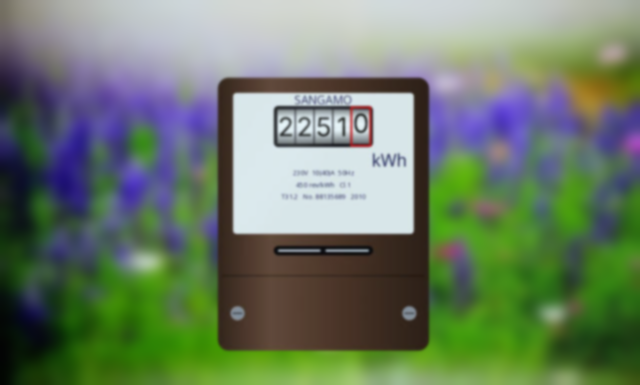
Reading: 2251.0 kWh
